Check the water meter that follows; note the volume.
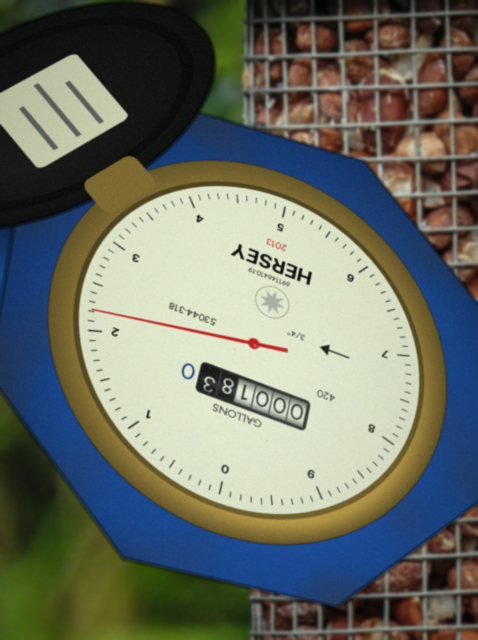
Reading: 1832.2 gal
